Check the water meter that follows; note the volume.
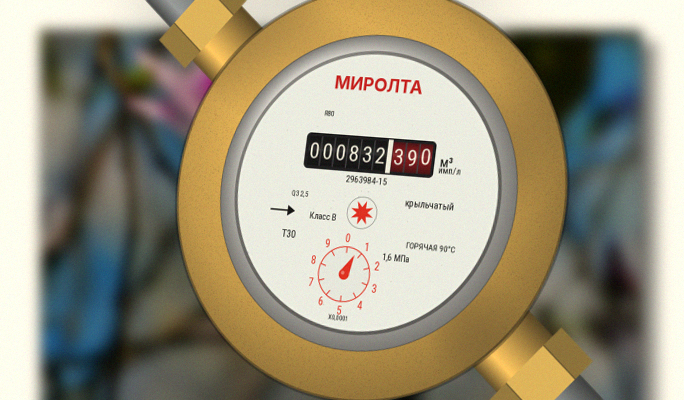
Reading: 832.3900 m³
